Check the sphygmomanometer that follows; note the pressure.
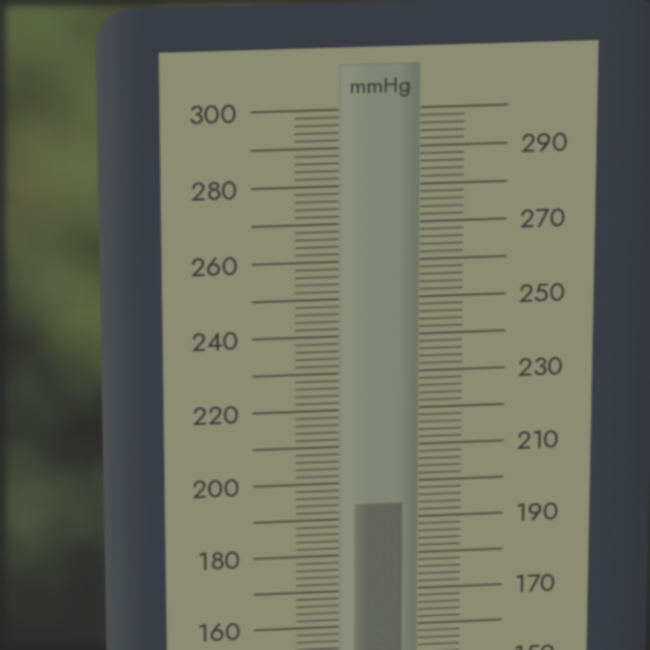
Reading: 194 mmHg
